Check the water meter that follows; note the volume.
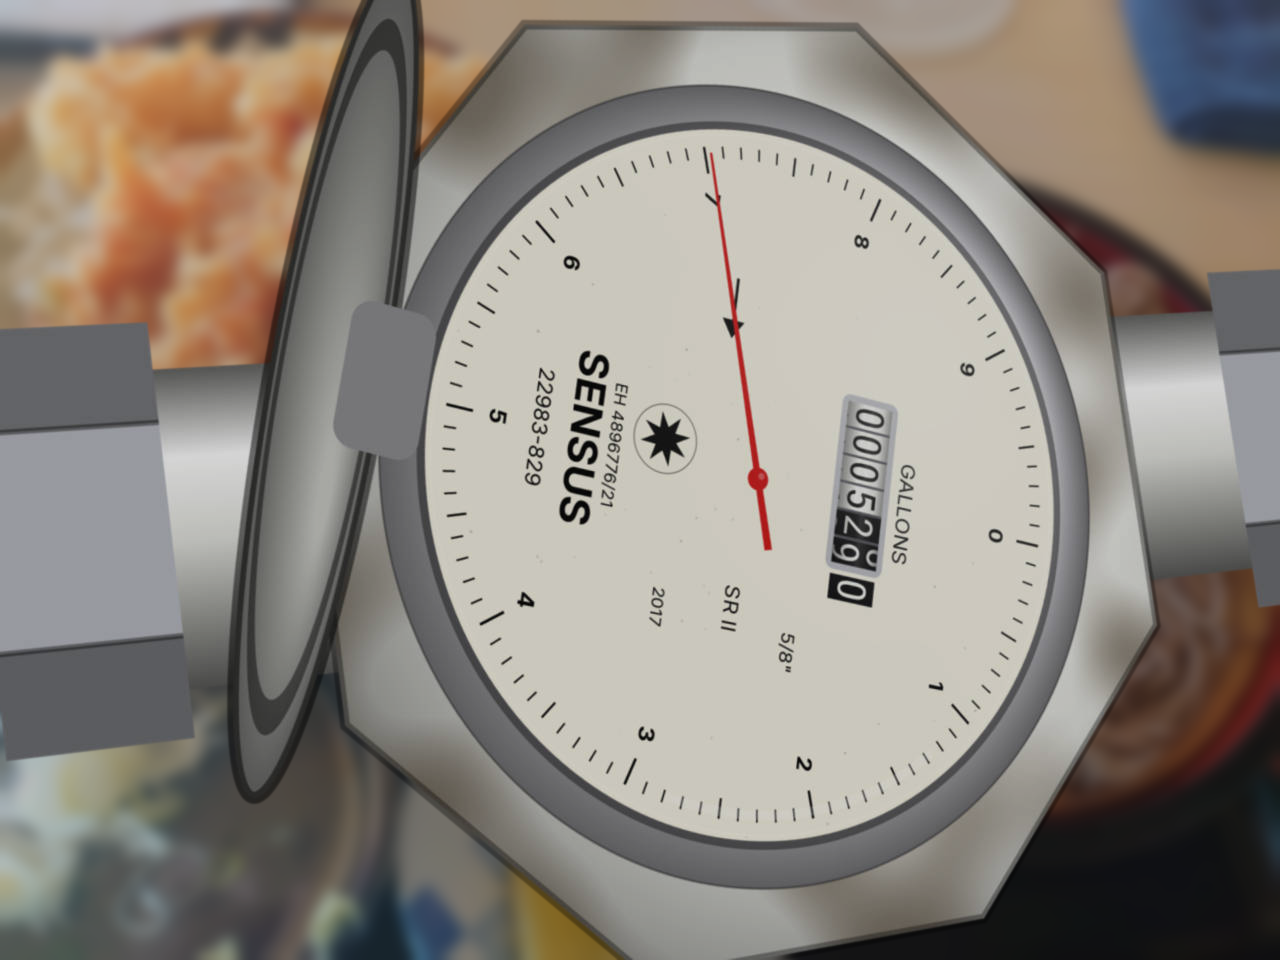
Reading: 5287.0 gal
